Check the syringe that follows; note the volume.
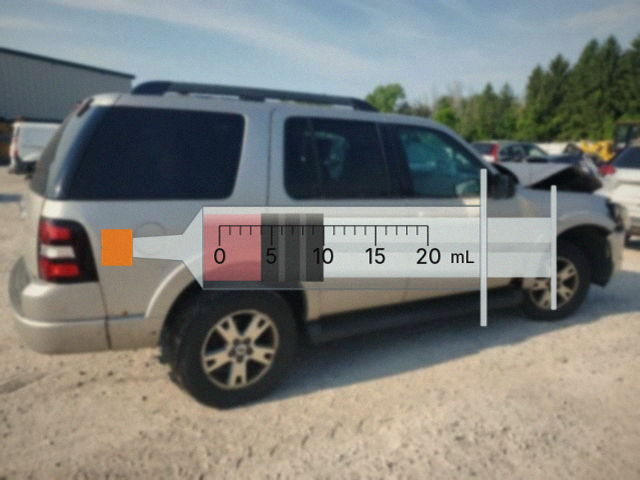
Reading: 4 mL
